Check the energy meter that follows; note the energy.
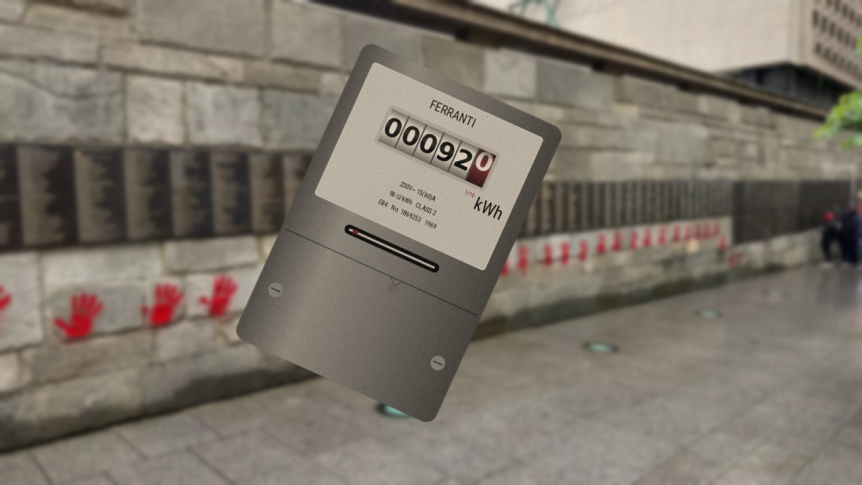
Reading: 92.0 kWh
